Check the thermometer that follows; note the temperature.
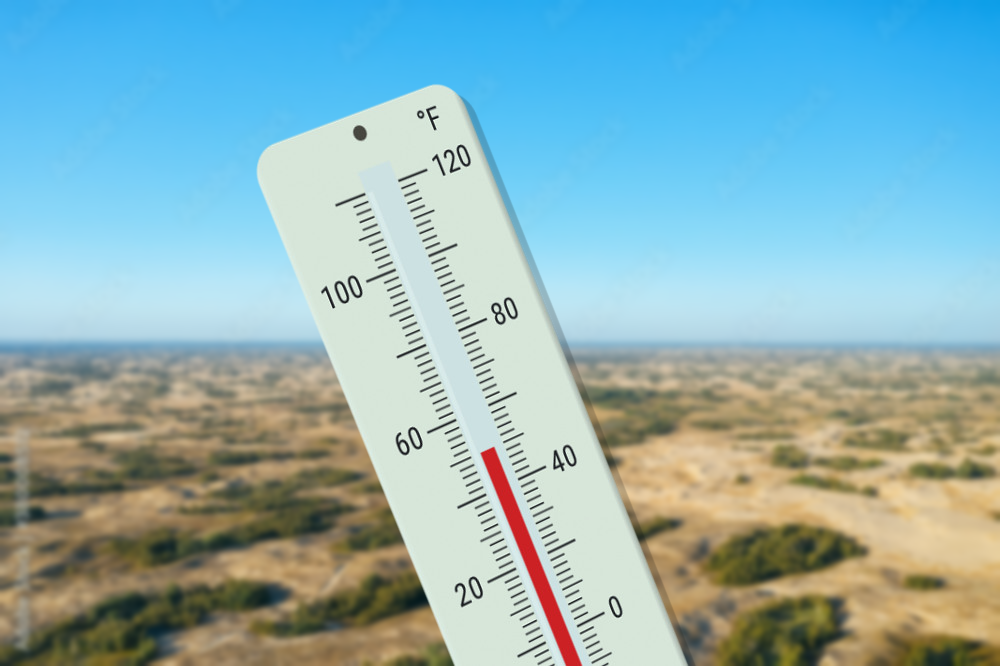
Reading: 50 °F
